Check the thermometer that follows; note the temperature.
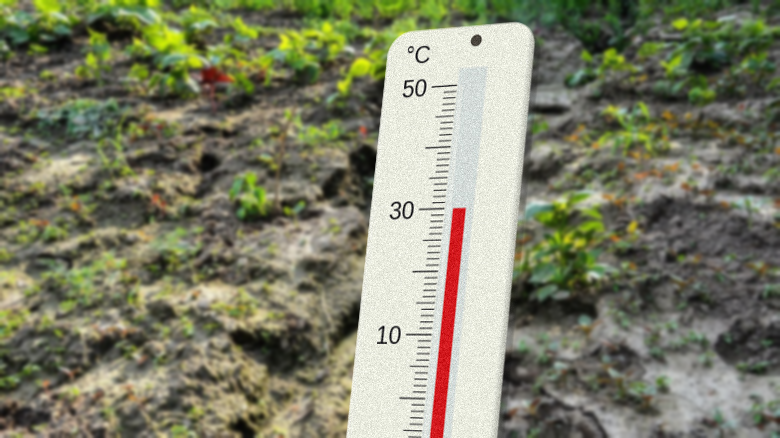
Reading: 30 °C
